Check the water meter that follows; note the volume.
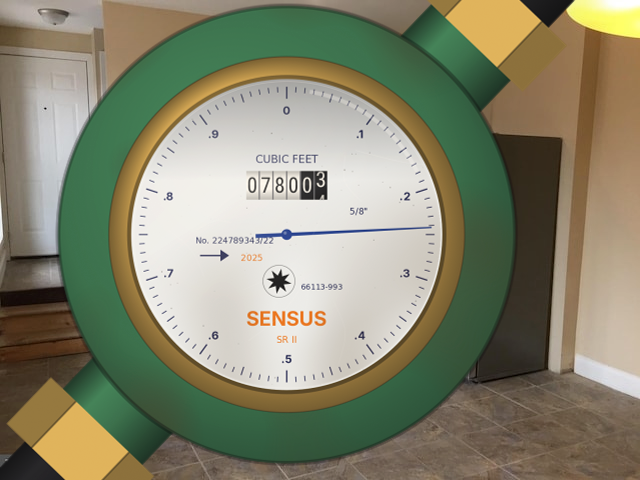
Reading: 78003.24 ft³
